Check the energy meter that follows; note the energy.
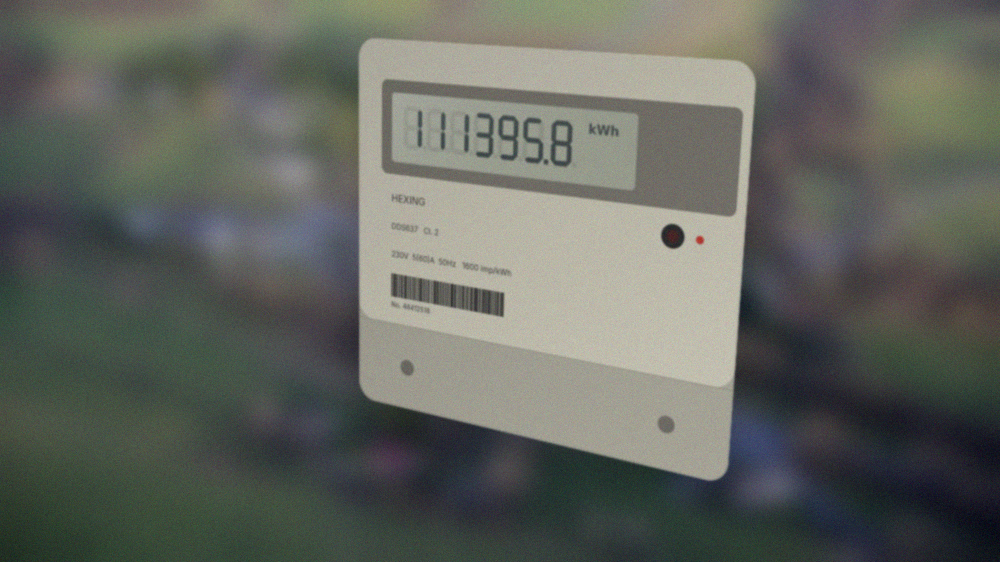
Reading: 111395.8 kWh
